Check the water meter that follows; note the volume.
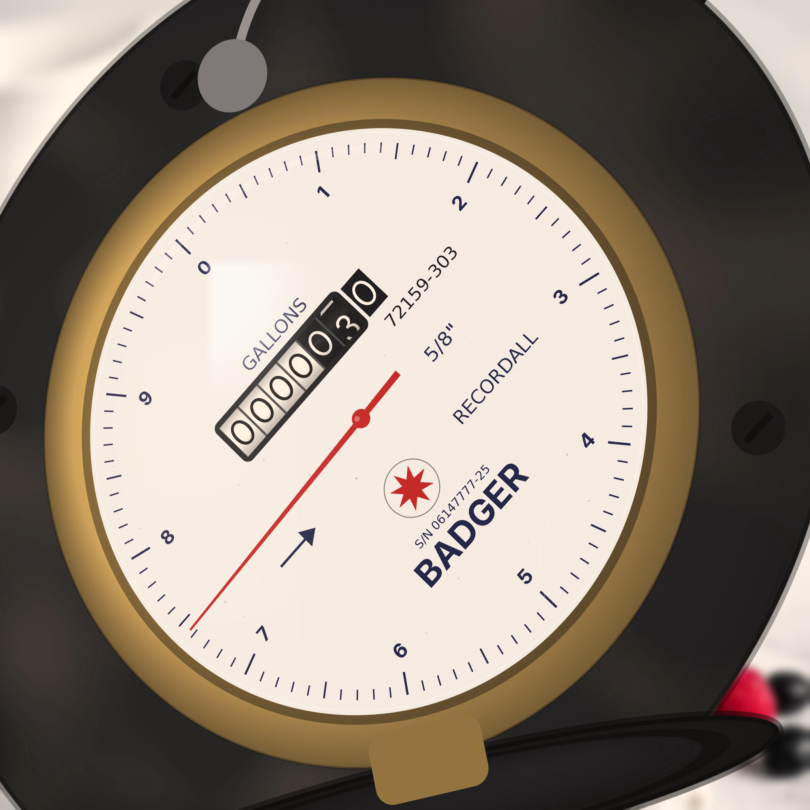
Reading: 27.4 gal
